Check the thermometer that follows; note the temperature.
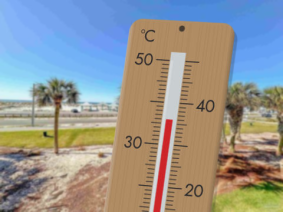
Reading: 36 °C
